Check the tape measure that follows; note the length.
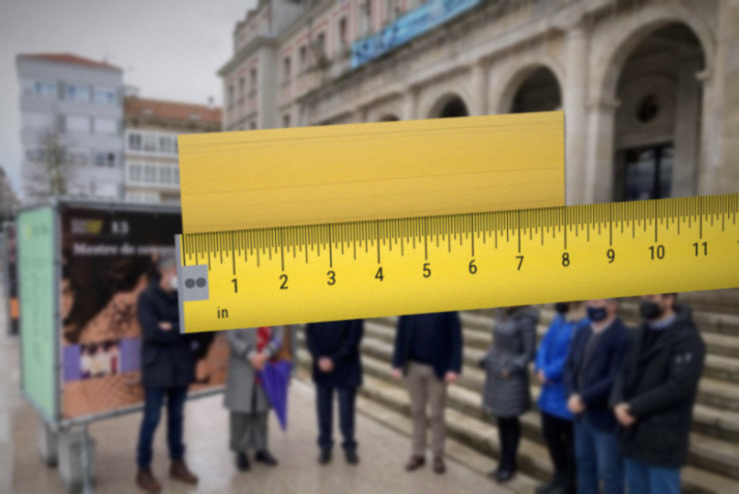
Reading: 8 in
